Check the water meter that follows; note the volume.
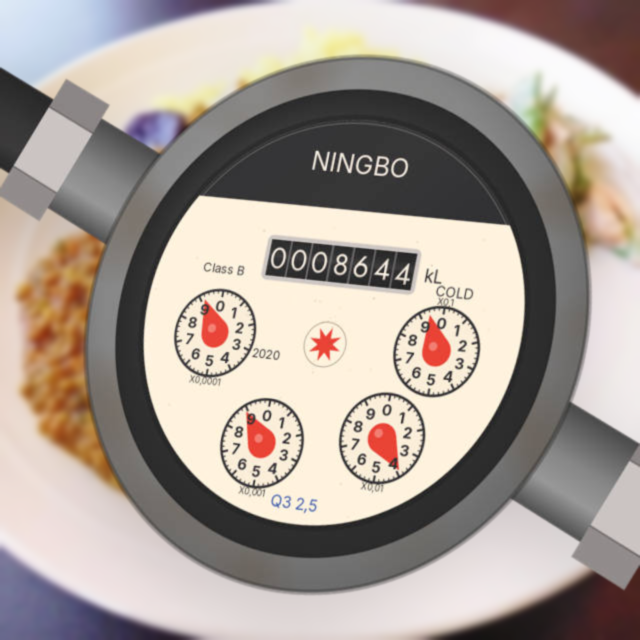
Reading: 8643.9389 kL
